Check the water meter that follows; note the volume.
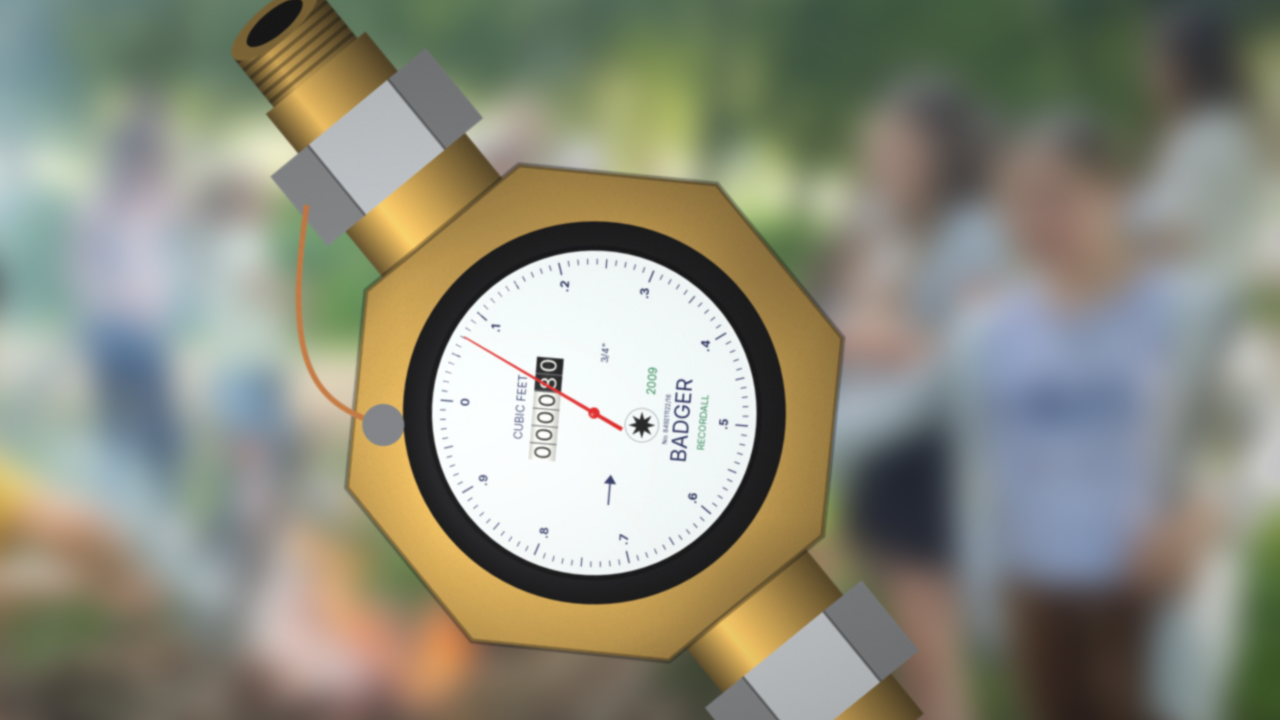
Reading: 80.07 ft³
